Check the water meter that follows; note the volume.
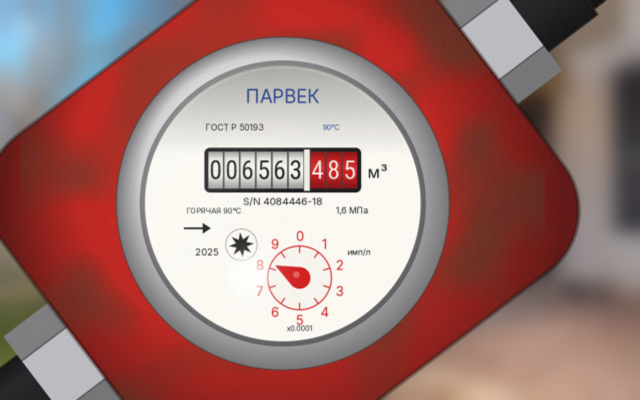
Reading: 6563.4858 m³
